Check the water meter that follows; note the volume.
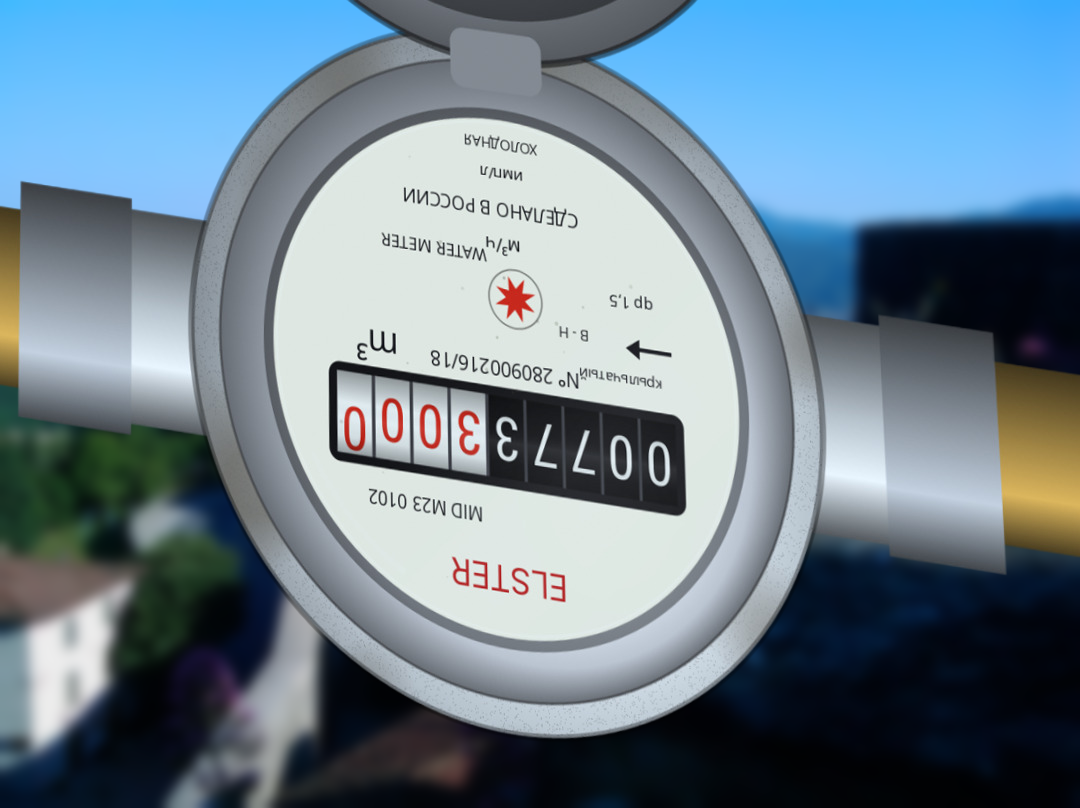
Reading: 773.3000 m³
